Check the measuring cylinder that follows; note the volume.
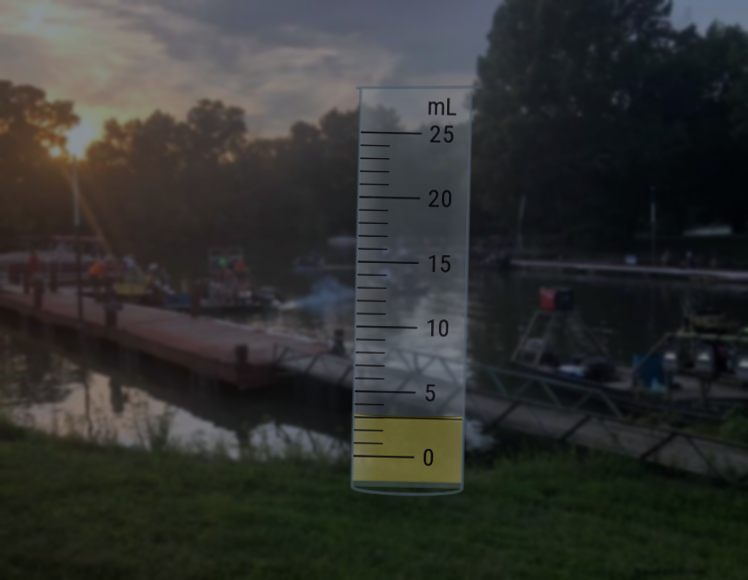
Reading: 3 mL
